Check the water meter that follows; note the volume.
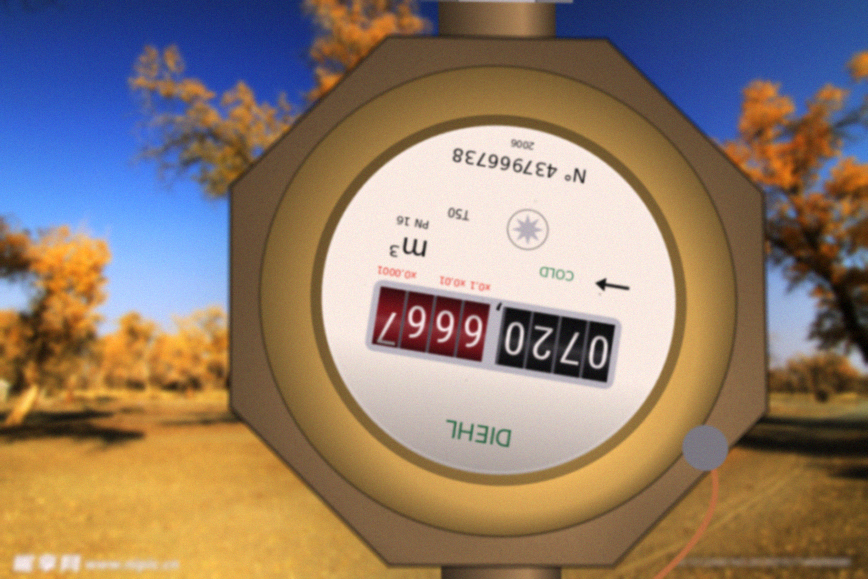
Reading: 720.6667 m³
